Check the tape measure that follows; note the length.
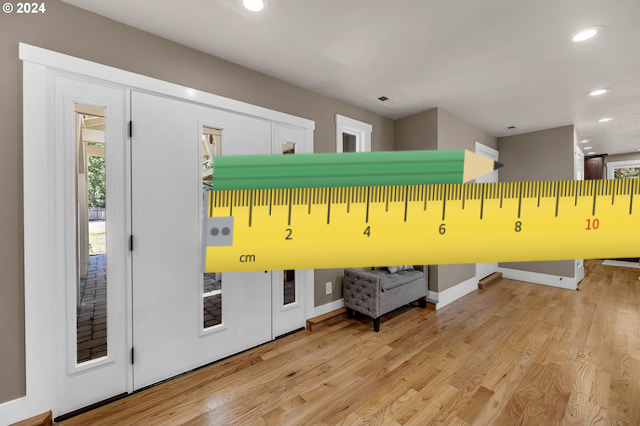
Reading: 7.5 cm
